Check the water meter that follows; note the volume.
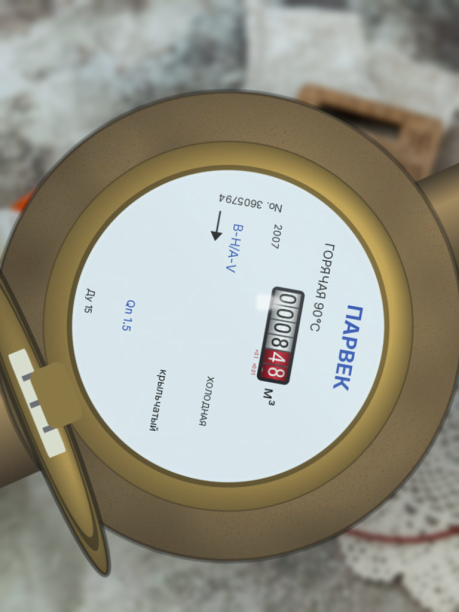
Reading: 8.48 m³
